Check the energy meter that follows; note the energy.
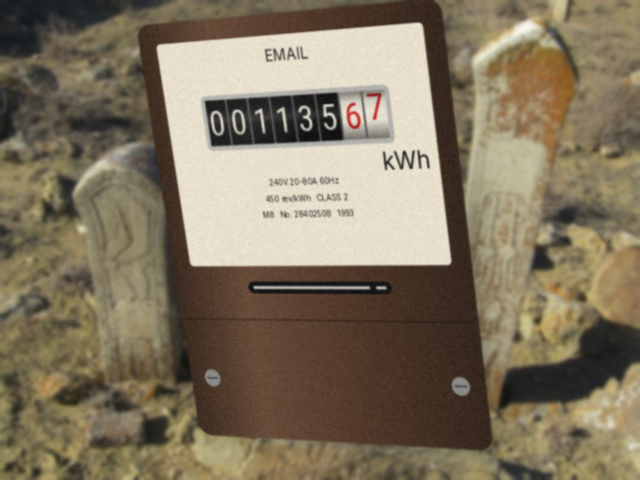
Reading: 1135.67 kWh
